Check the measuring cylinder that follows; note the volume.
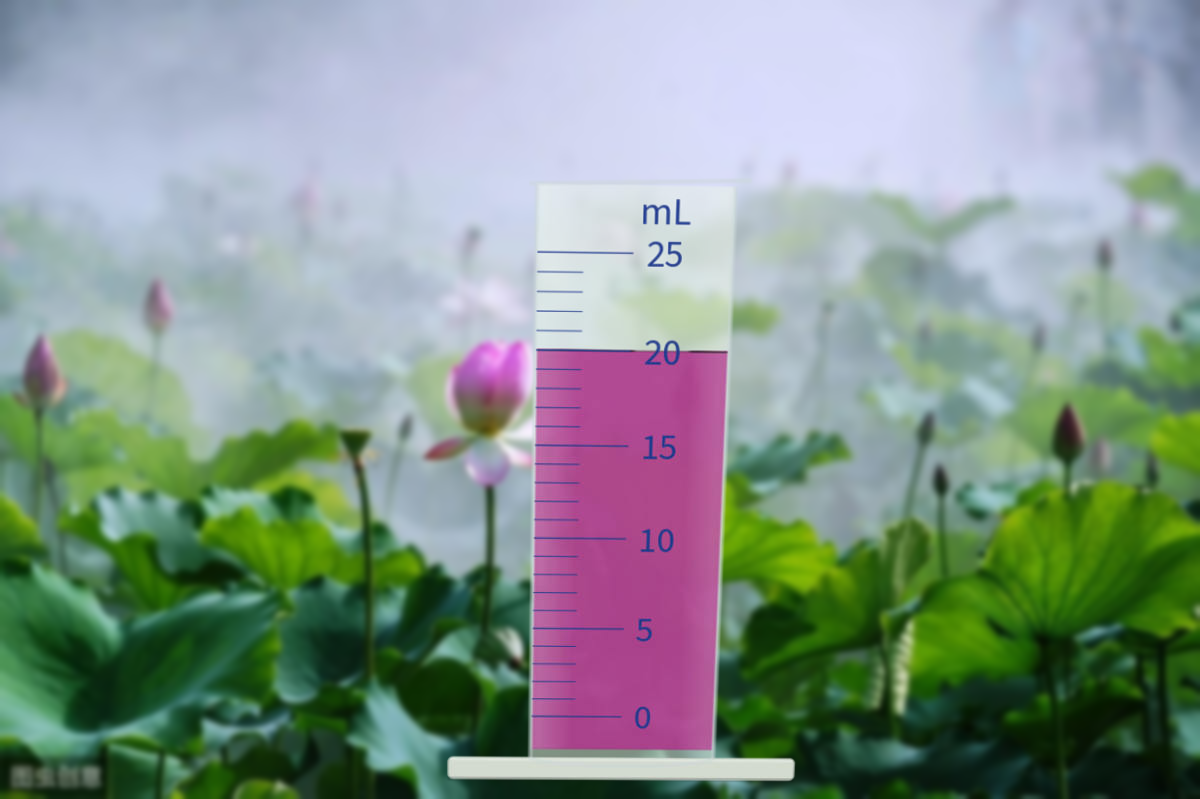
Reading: 20 mL
